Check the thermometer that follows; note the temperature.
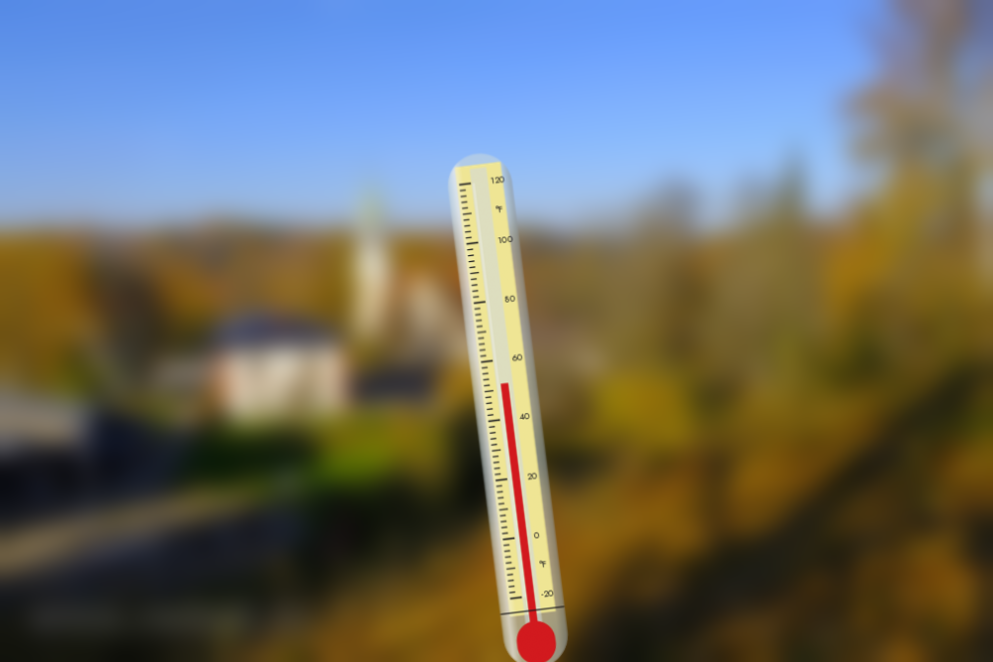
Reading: 52 °F
